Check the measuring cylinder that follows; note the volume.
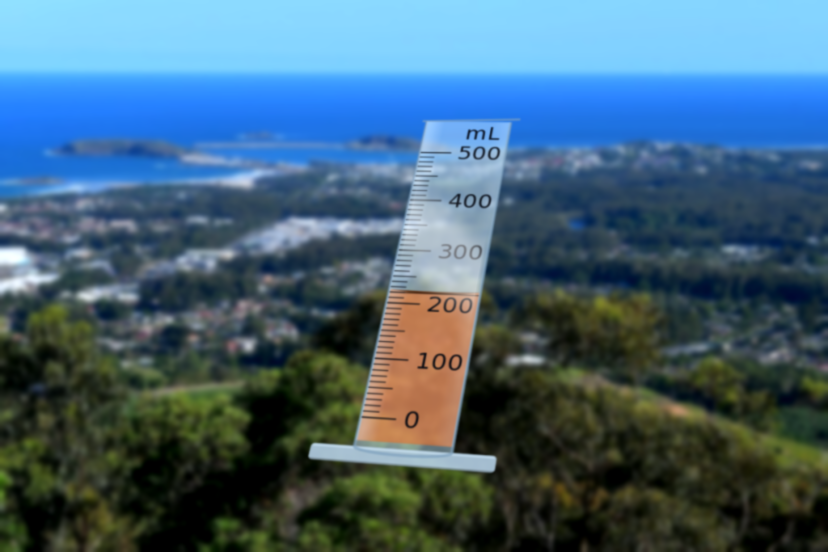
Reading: 220 mL
